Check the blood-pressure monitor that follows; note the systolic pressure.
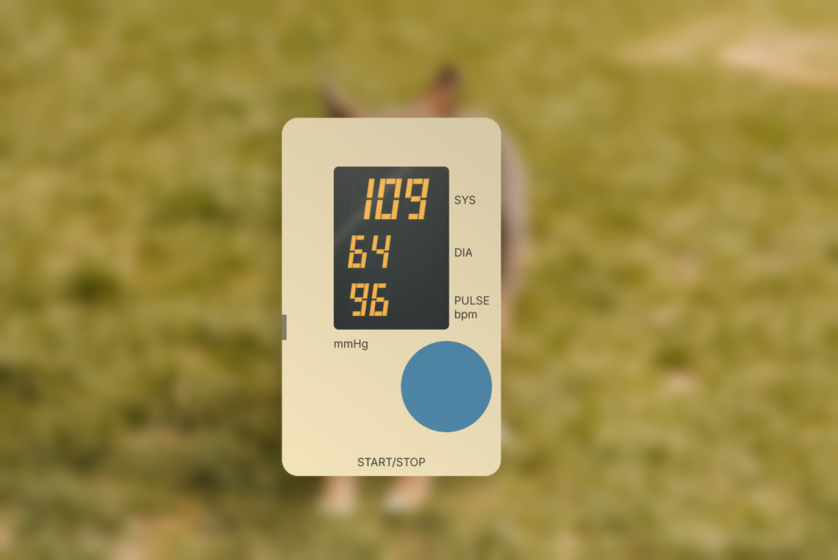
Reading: 109 mmHg
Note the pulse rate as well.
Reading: 96 bpm
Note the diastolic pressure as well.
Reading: 64 mmHg
